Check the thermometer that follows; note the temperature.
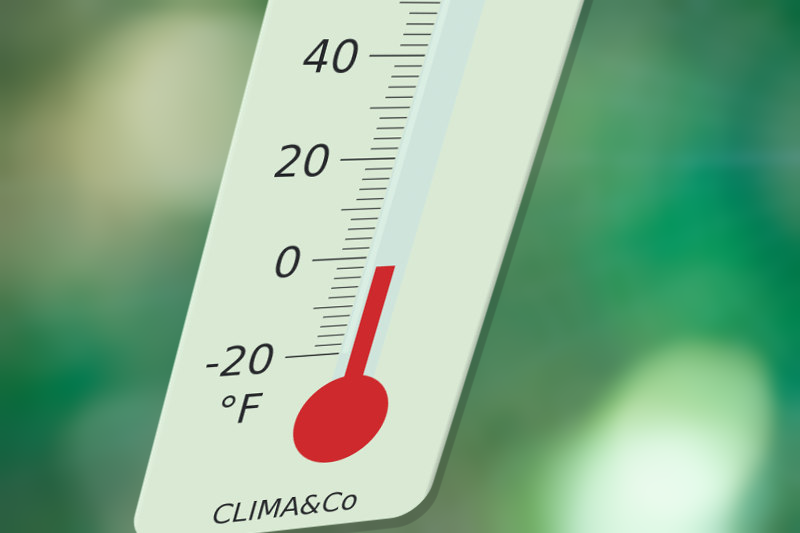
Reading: -2 °F
